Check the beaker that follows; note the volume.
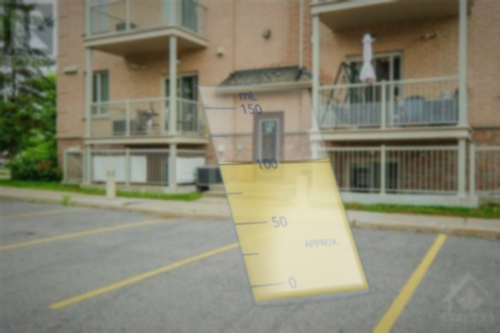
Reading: 100 mL
